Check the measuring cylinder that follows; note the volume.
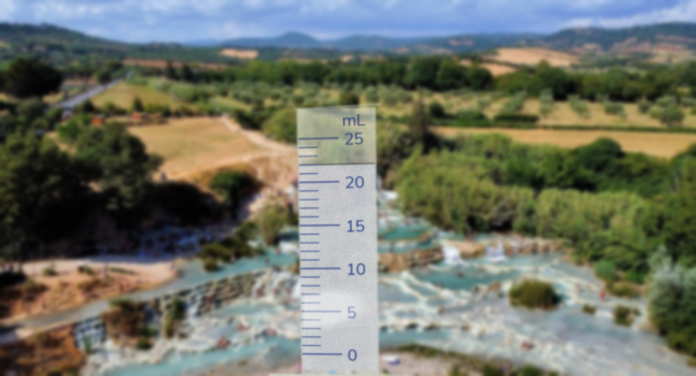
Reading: 22 mL
